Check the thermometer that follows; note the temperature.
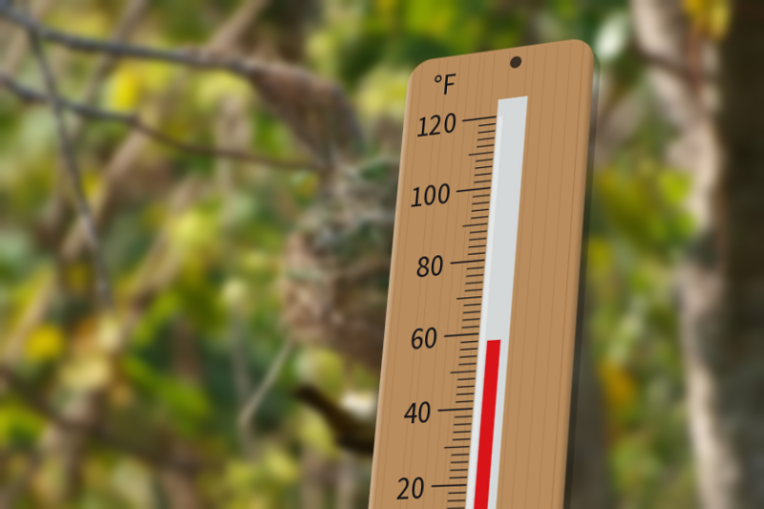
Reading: 58 °F
